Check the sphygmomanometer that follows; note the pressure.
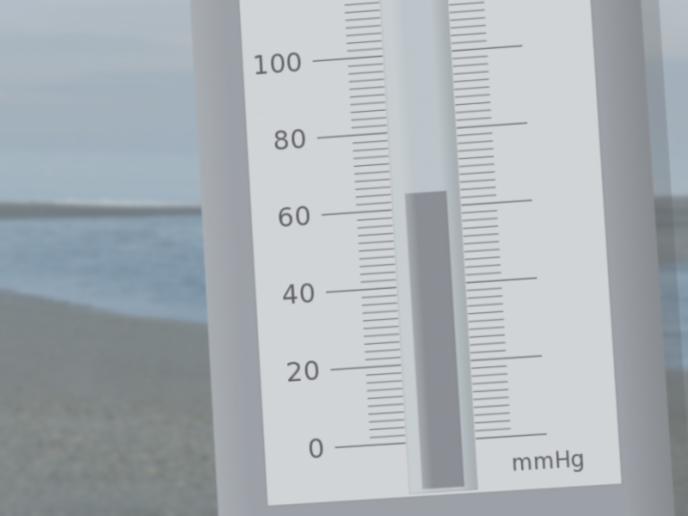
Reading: 64 mmHg
